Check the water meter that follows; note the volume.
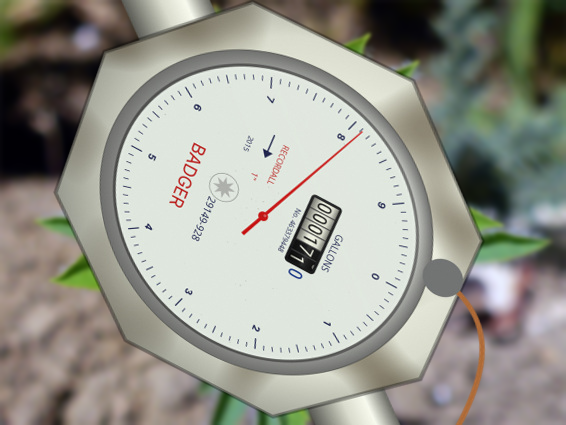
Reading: 1708.1 gal
